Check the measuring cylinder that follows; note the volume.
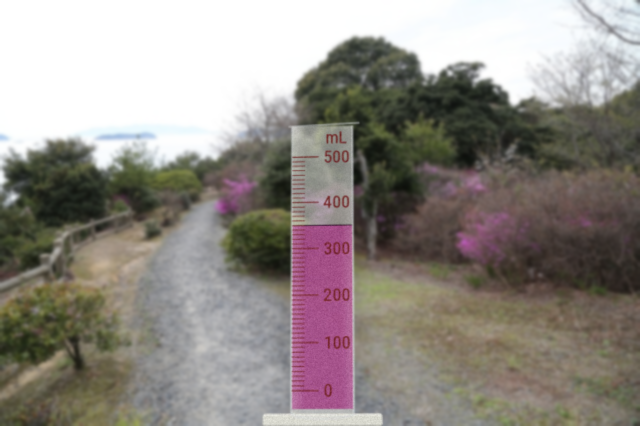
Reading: 350 mL
